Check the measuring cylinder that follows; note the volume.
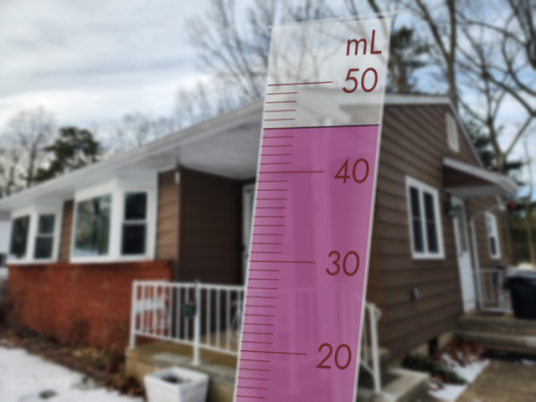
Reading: 45 mL
